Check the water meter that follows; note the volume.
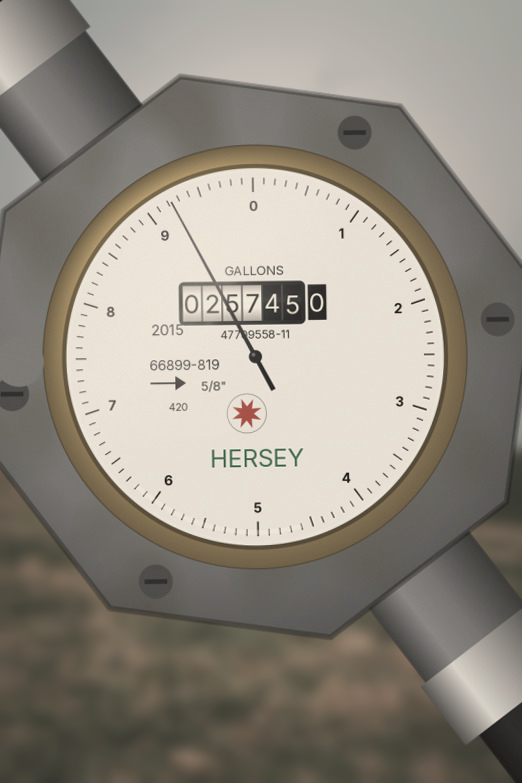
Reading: 257449.2 gal
